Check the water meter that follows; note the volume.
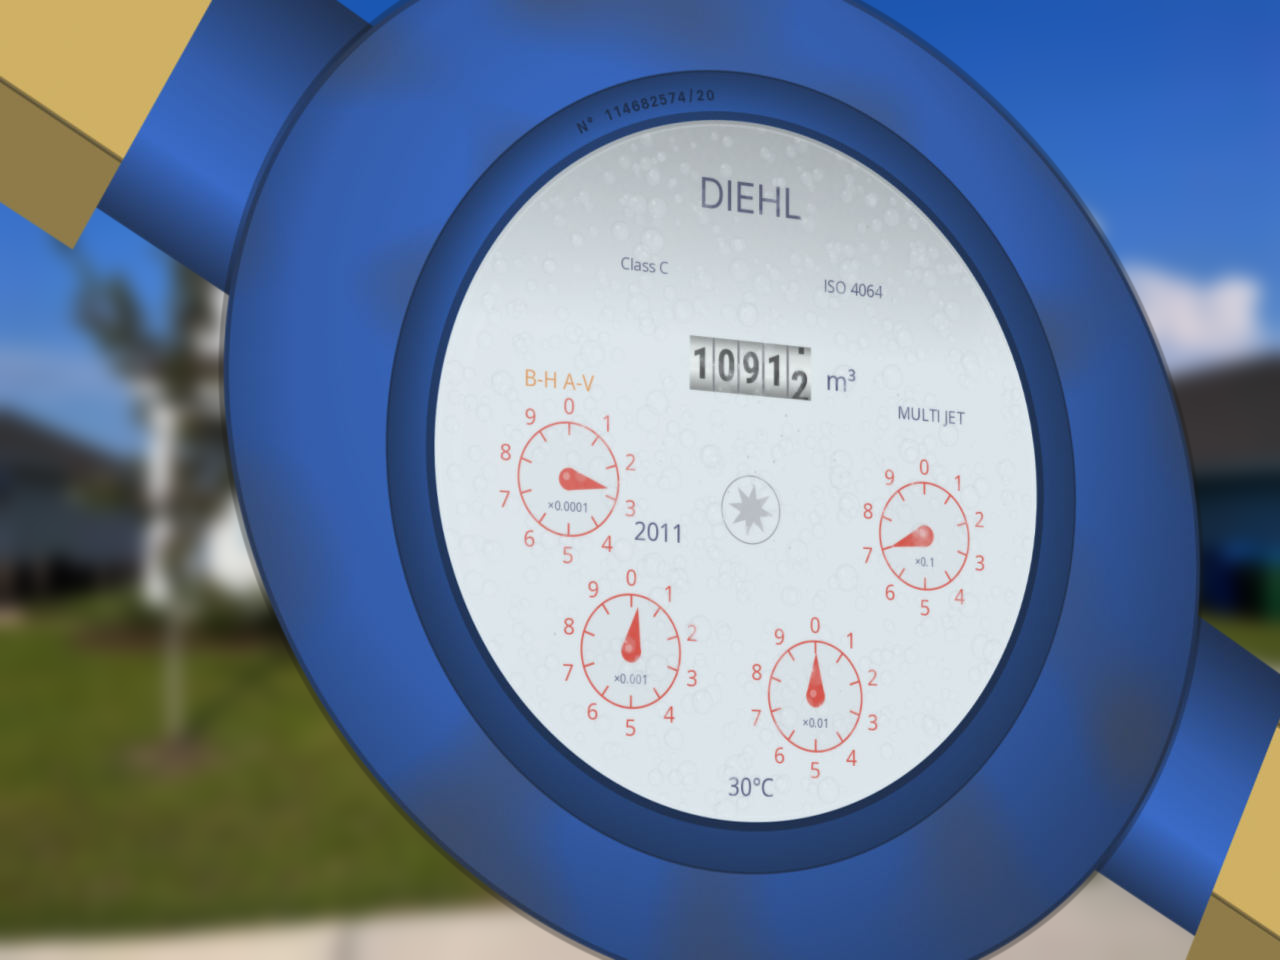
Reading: 10911.7002 m³
